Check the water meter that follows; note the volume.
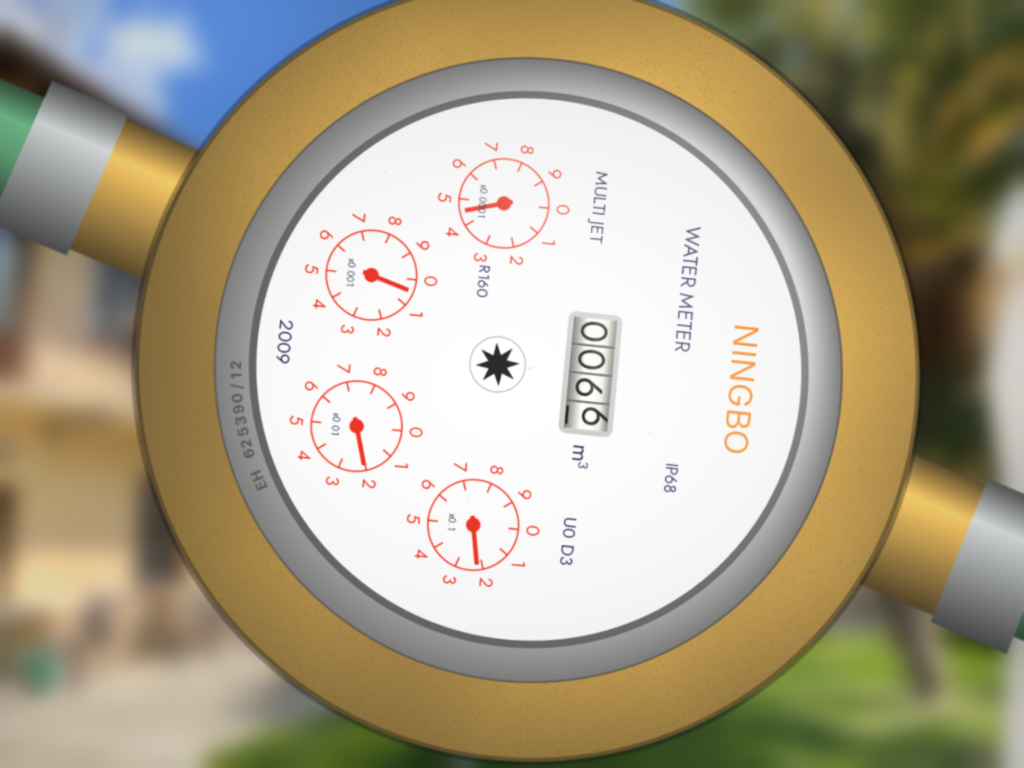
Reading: 66.2204 m³
